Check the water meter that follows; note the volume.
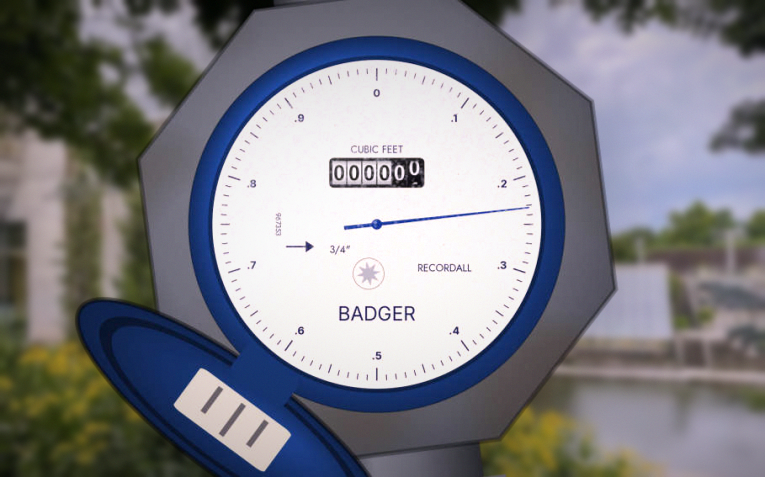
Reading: 0.23 ft³
